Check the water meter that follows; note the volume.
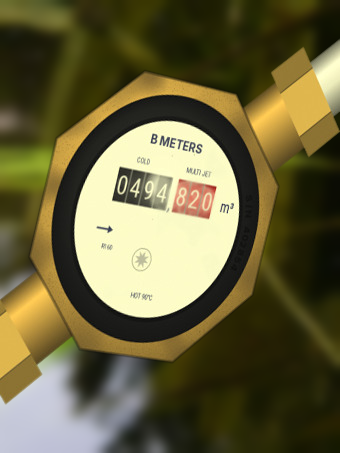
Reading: 494.820 m³
